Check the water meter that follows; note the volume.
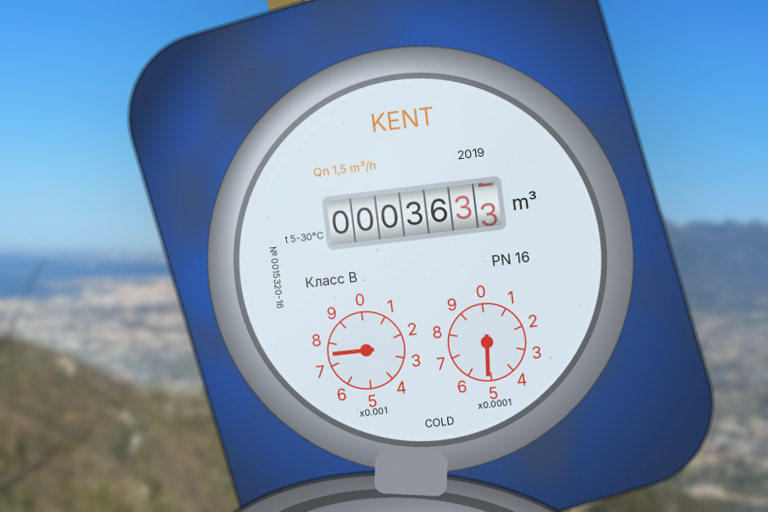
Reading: 36.3275 m³
